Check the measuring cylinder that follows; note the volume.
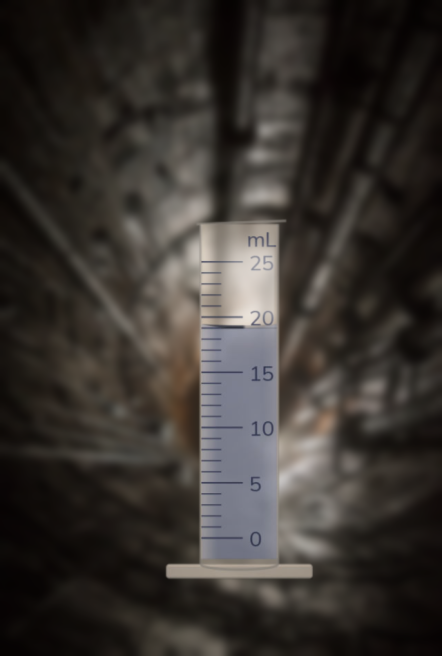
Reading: 19 mL
